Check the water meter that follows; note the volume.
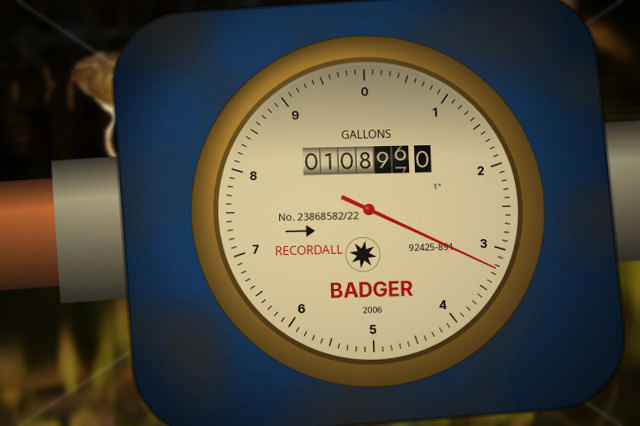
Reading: 108963.2 gal
